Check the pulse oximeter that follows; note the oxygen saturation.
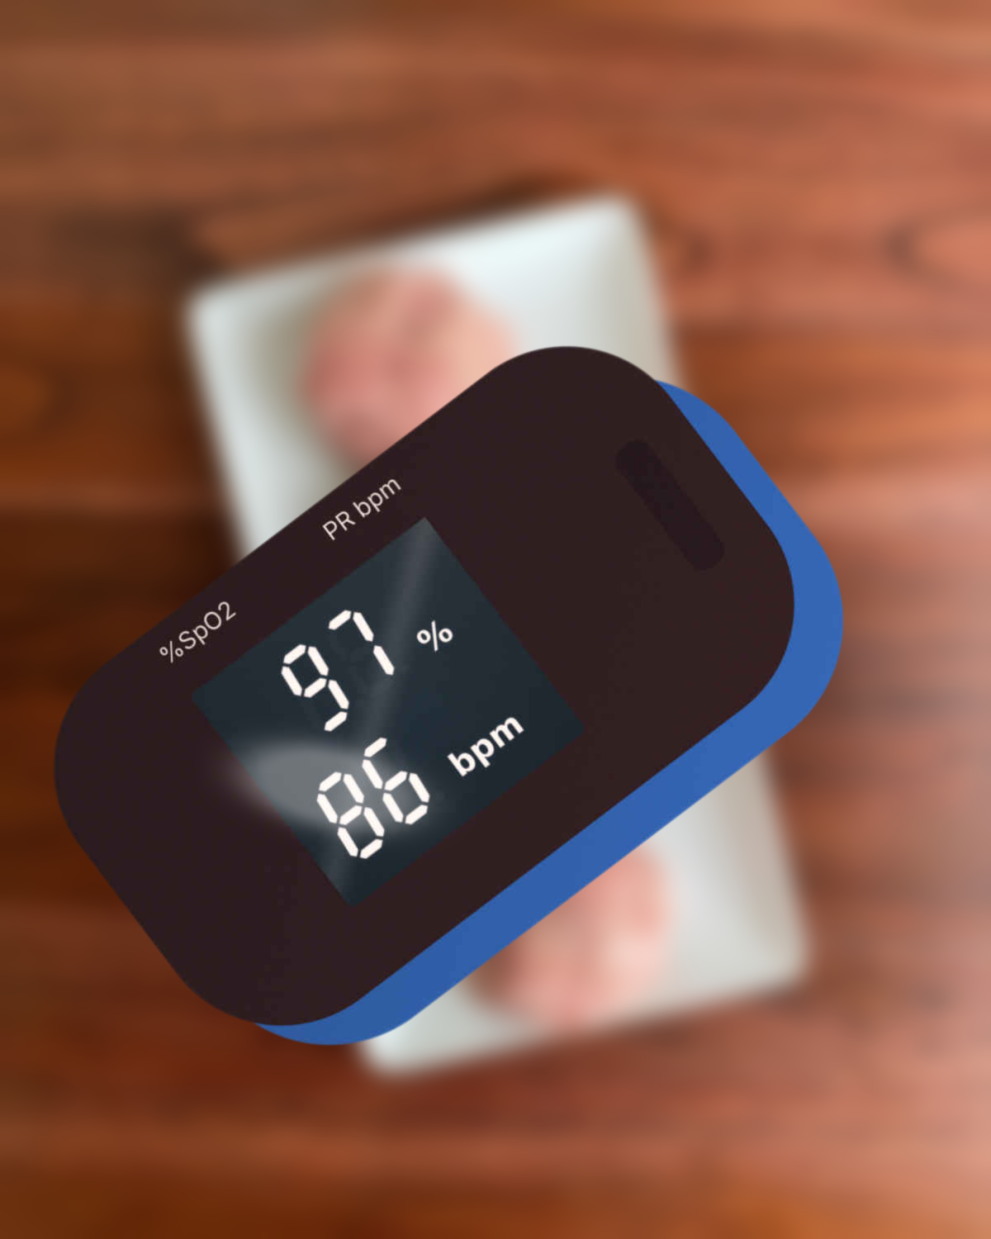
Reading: 97 %
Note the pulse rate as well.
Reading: 86 bpm
